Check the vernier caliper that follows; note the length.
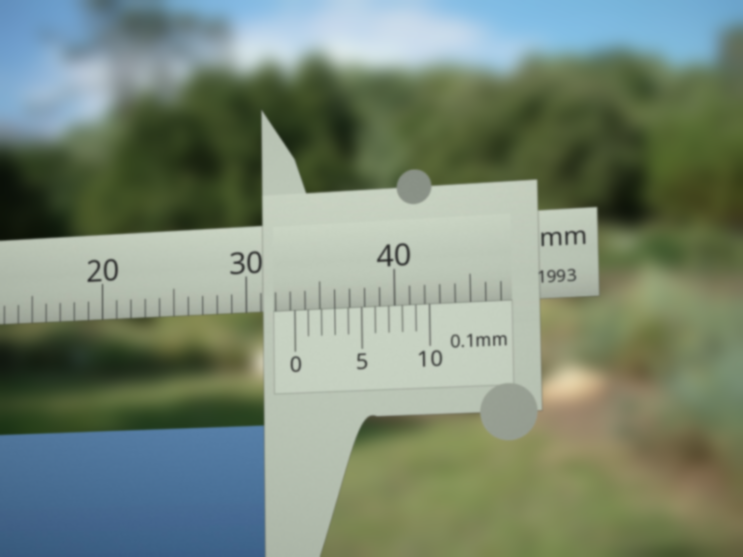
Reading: 33.3 mm
